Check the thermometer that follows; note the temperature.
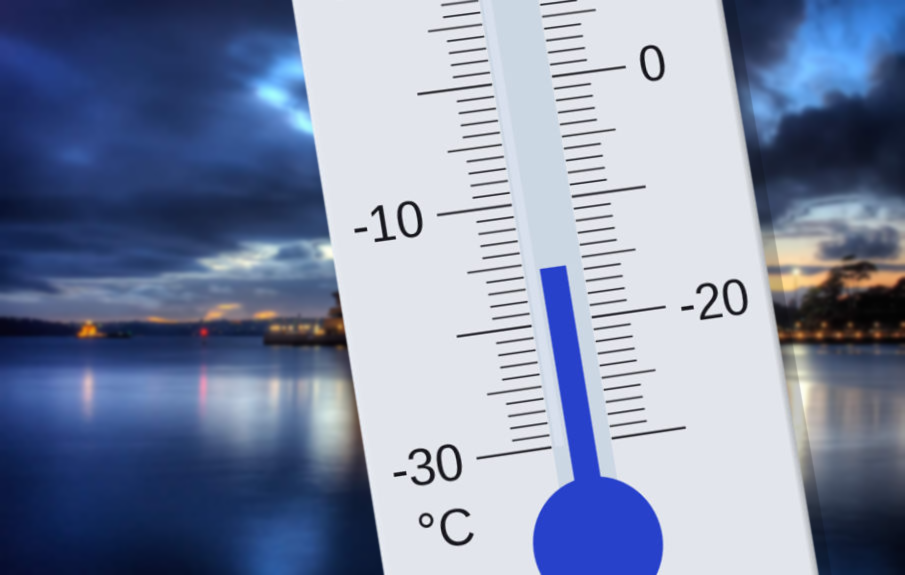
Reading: -15.5 °C
